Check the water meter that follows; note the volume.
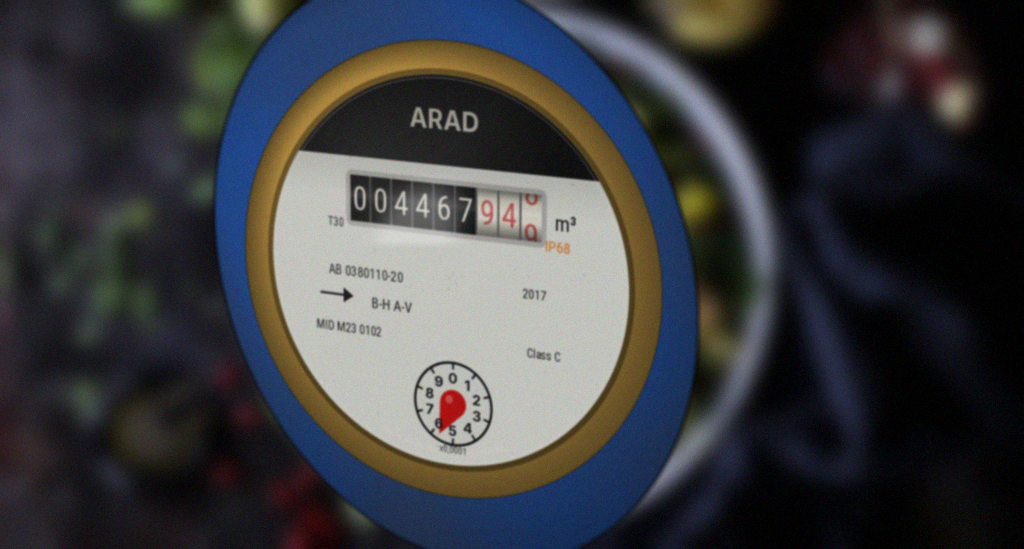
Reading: 4467.9485 m³
